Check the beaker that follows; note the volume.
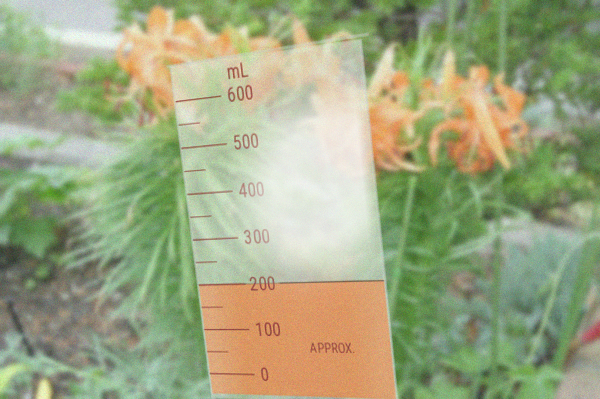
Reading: 200 mL
